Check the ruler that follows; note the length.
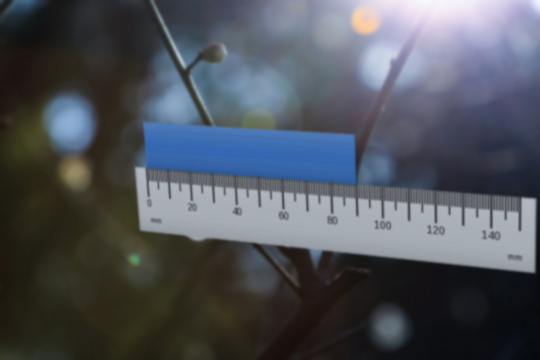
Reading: 90 mm
